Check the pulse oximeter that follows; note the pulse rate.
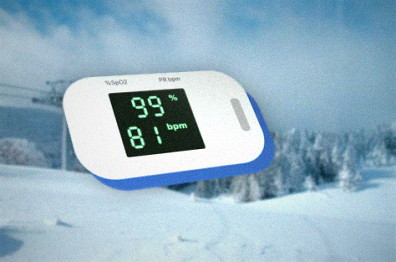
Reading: 81 bpm
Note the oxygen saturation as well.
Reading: 99 %
